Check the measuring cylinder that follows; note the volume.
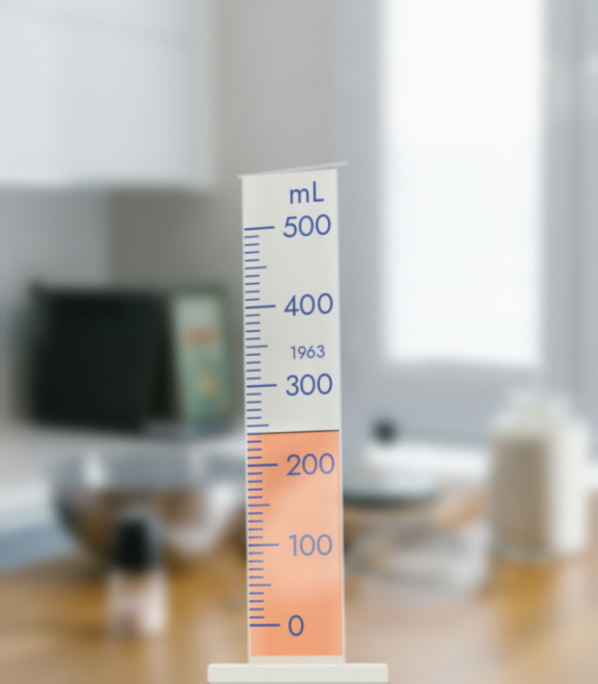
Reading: 240 mL
